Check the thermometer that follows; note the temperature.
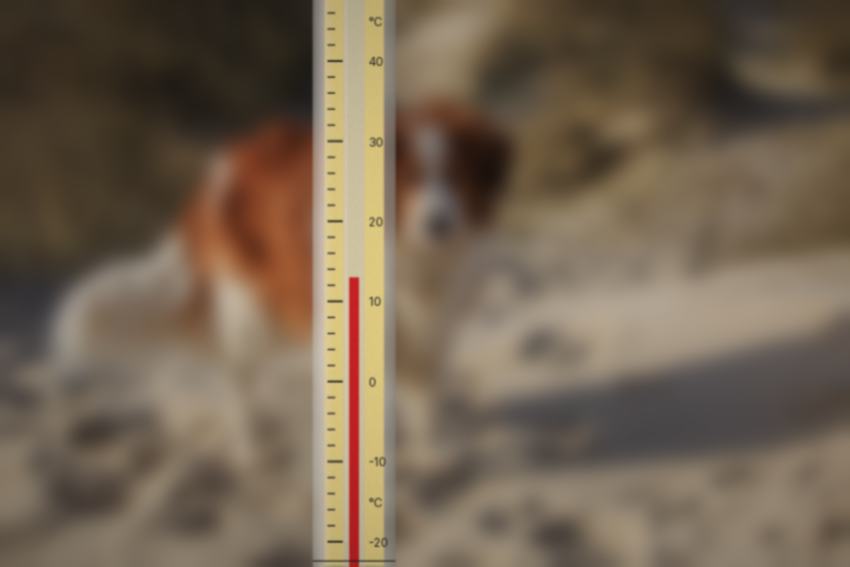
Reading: 13 °C
